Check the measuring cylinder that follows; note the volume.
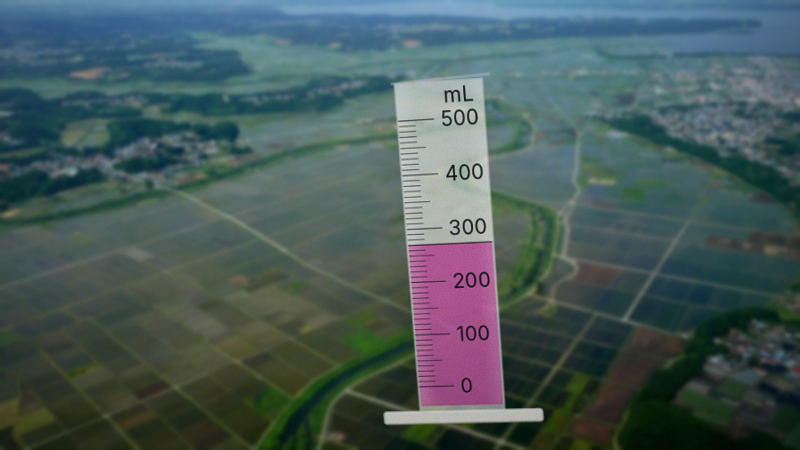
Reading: 270 mL
